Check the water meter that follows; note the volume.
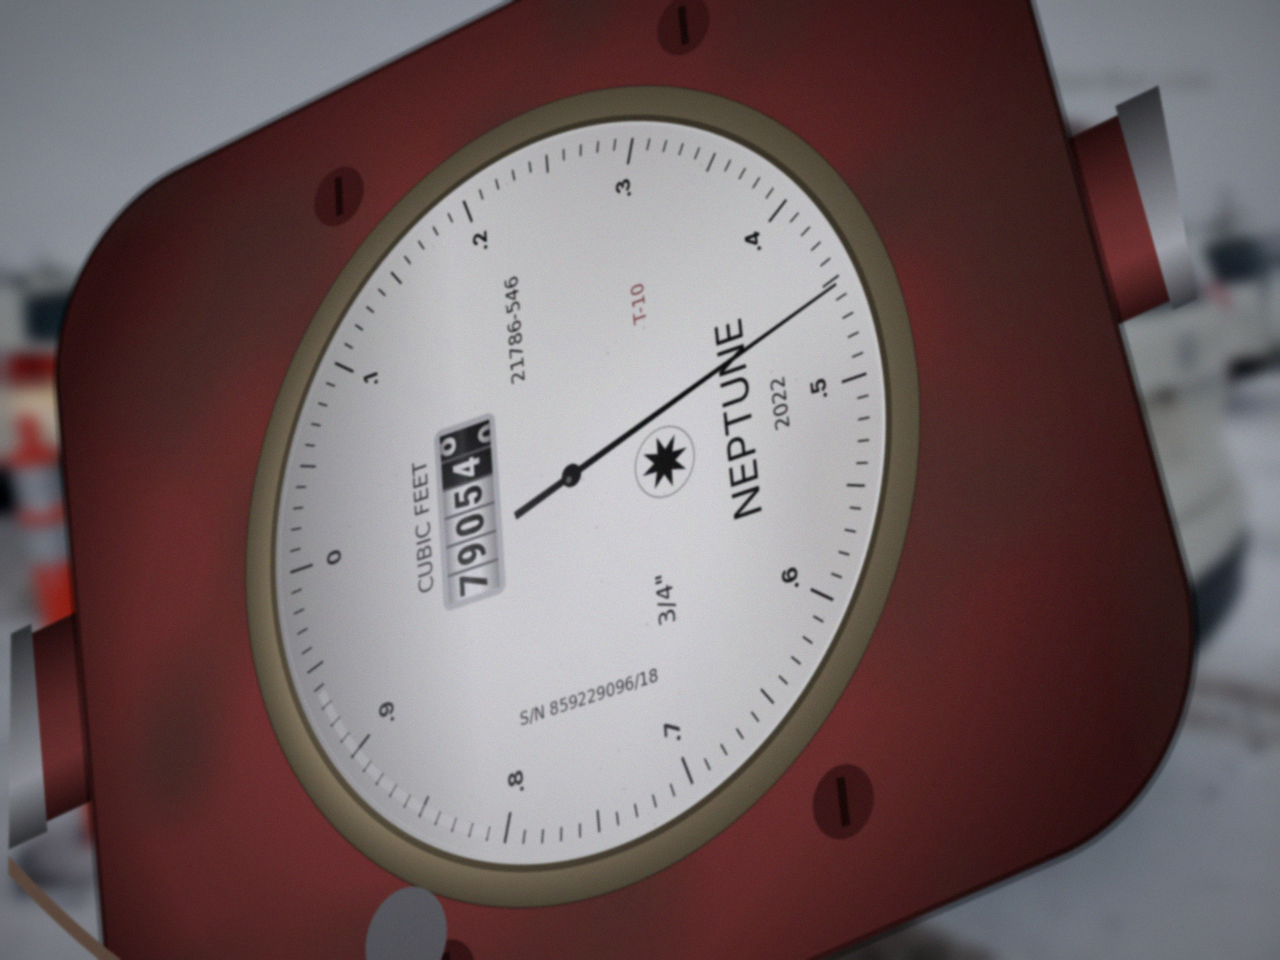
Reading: 790548.45 ft³
